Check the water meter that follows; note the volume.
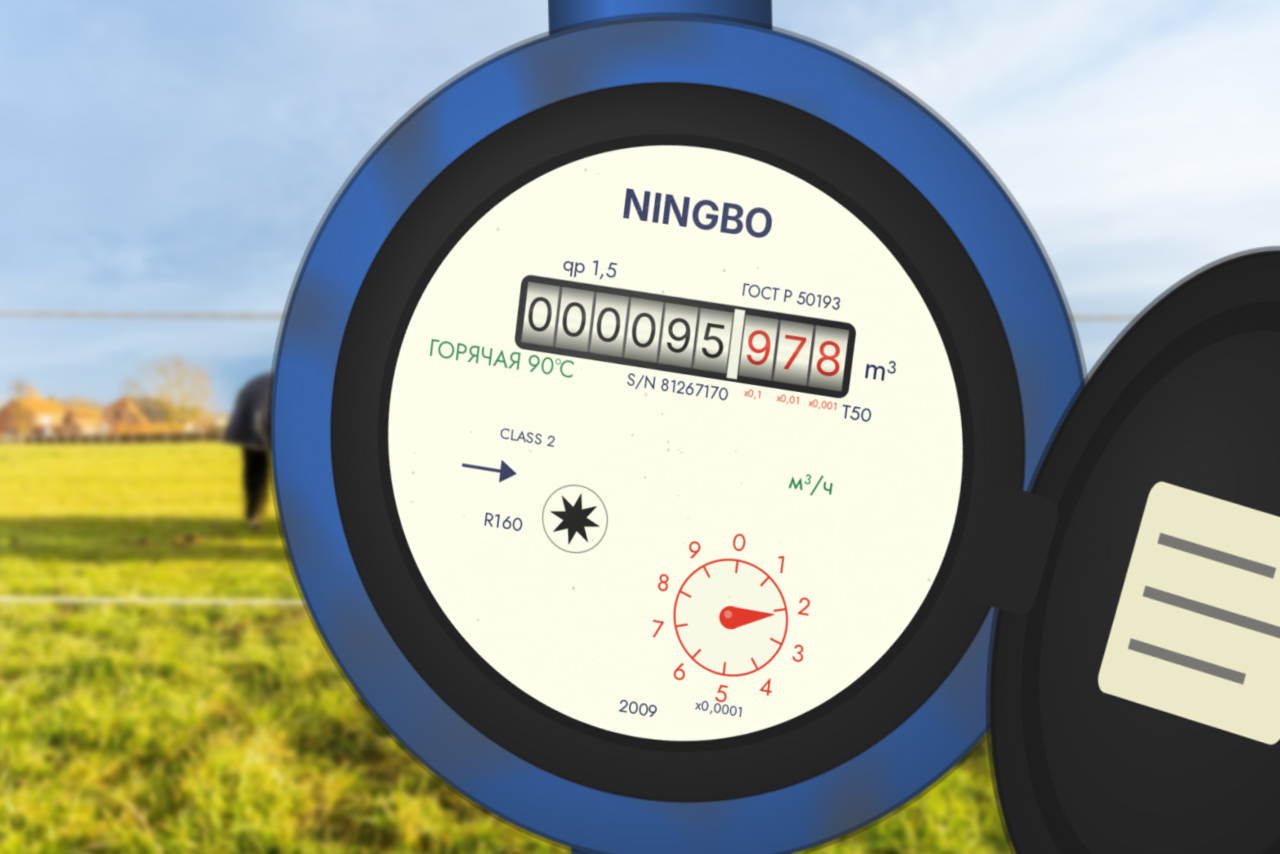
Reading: 95.9782 m³
